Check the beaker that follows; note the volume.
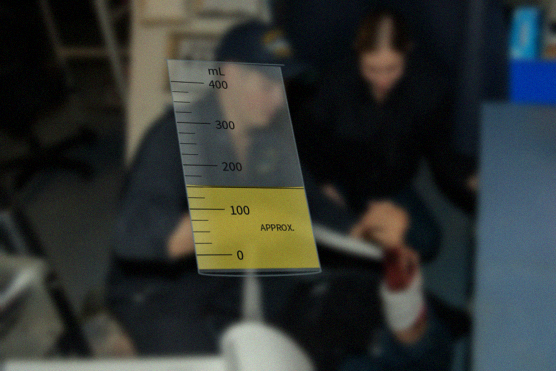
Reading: 150 mL
